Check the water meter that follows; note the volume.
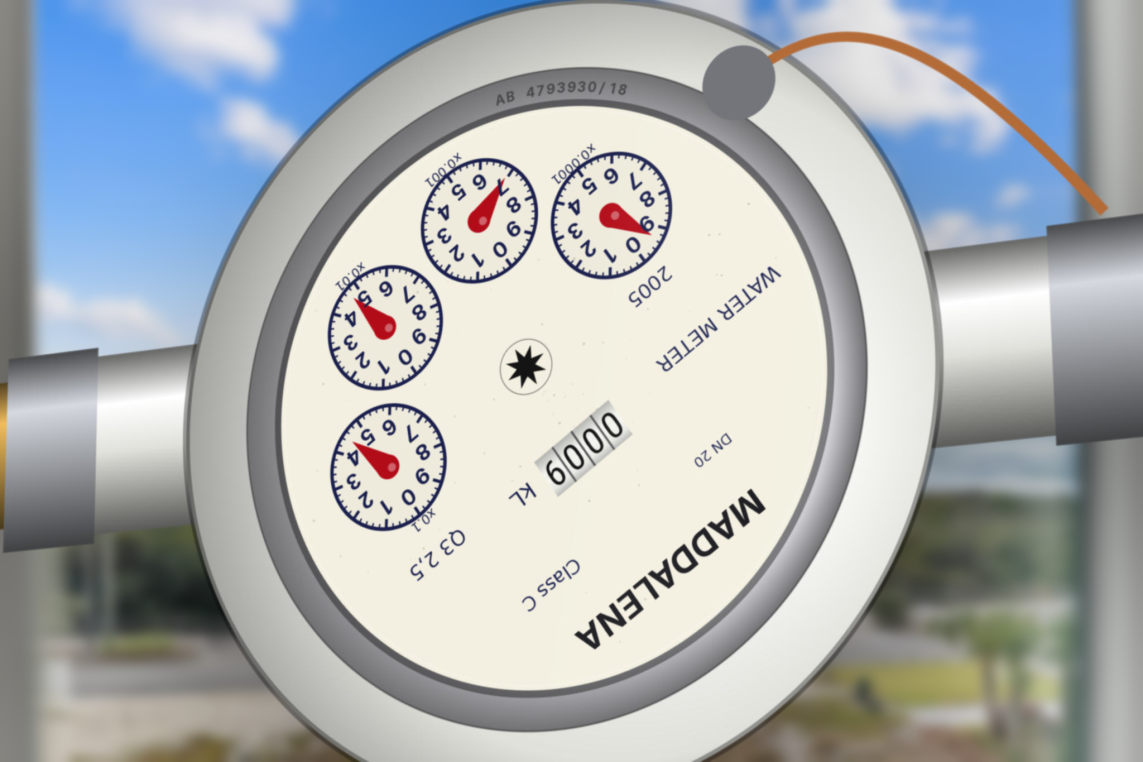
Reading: 9.4469 kL
